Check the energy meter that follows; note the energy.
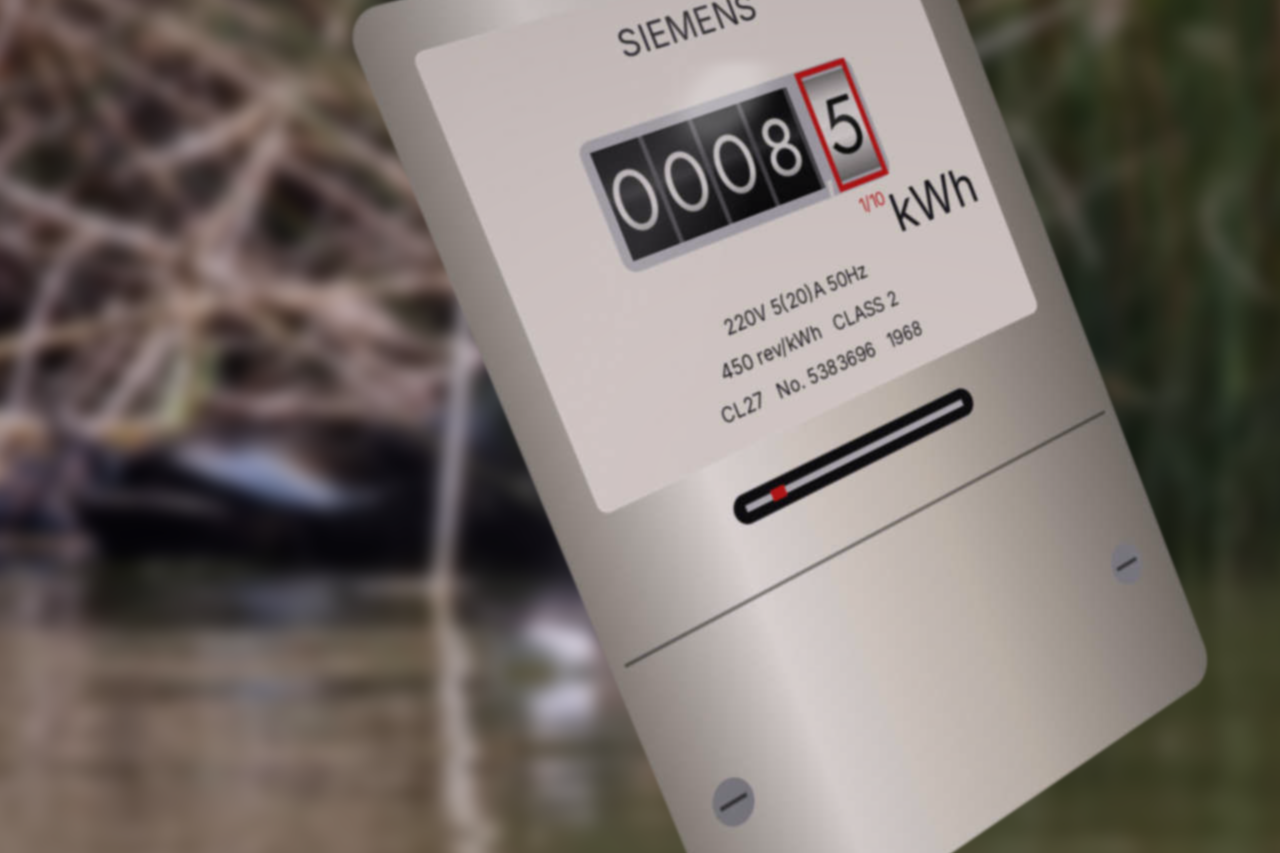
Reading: 8.5 kWh
